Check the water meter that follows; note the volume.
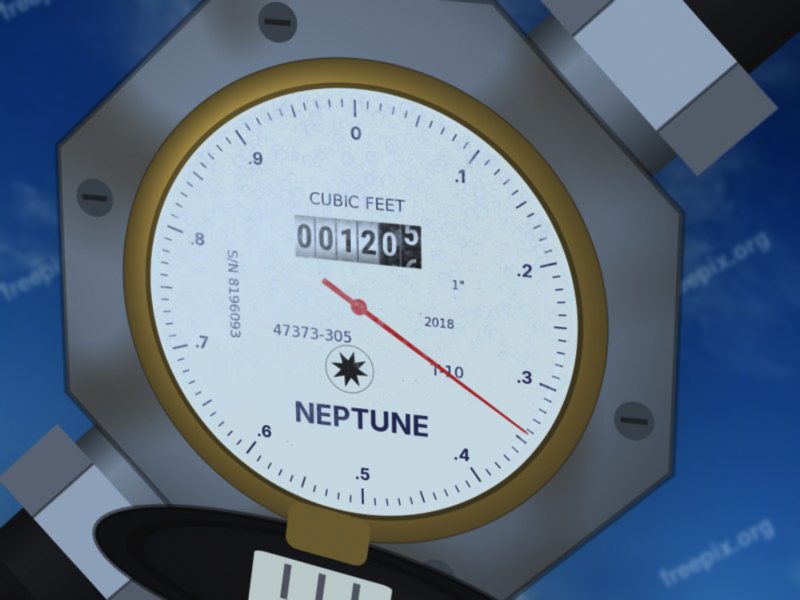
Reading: 1205.34 ft³
